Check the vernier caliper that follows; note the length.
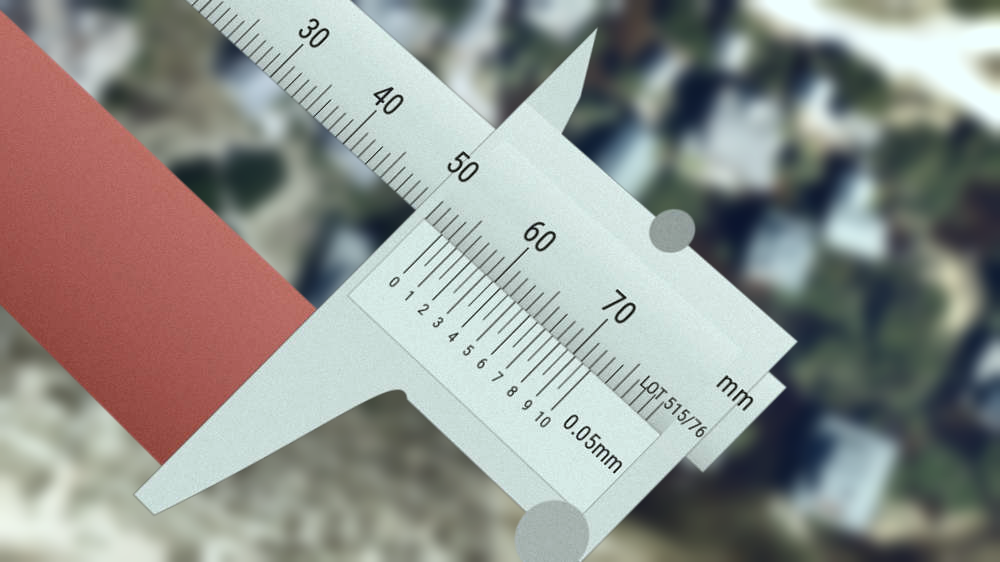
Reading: 53.2 mm
